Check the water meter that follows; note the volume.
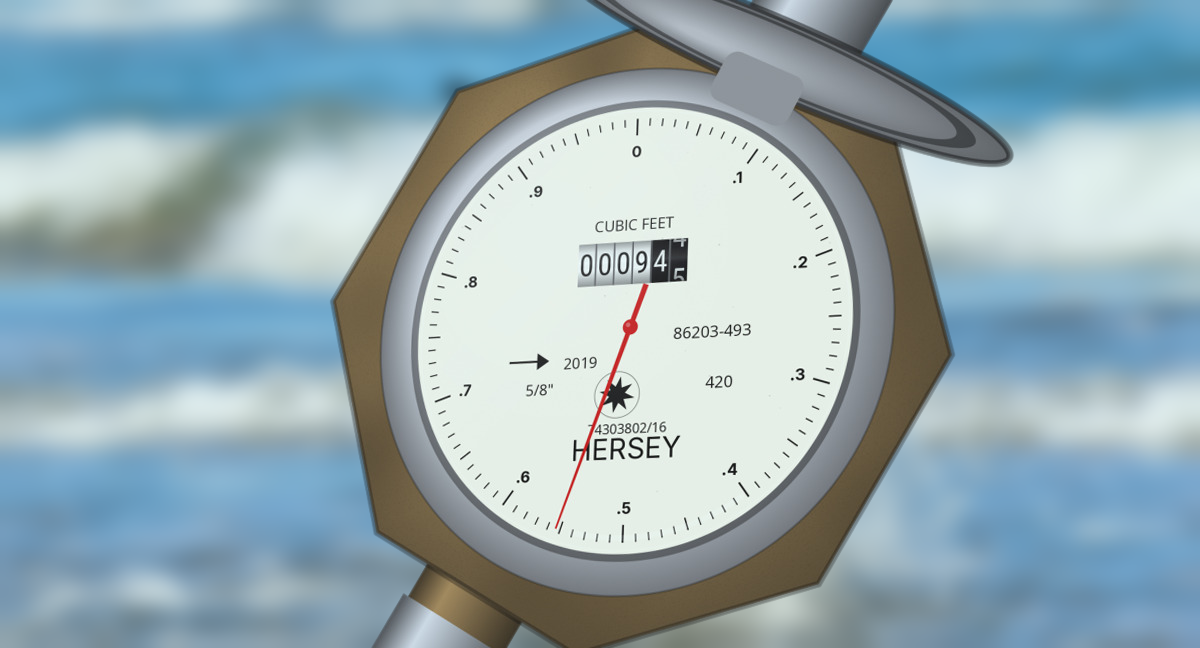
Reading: 944.55 ft³
